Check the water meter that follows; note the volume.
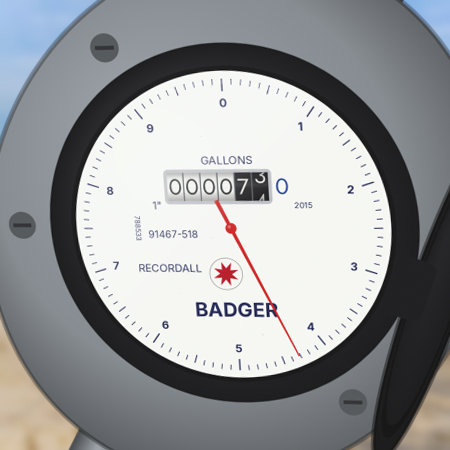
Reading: 734.3 gal
